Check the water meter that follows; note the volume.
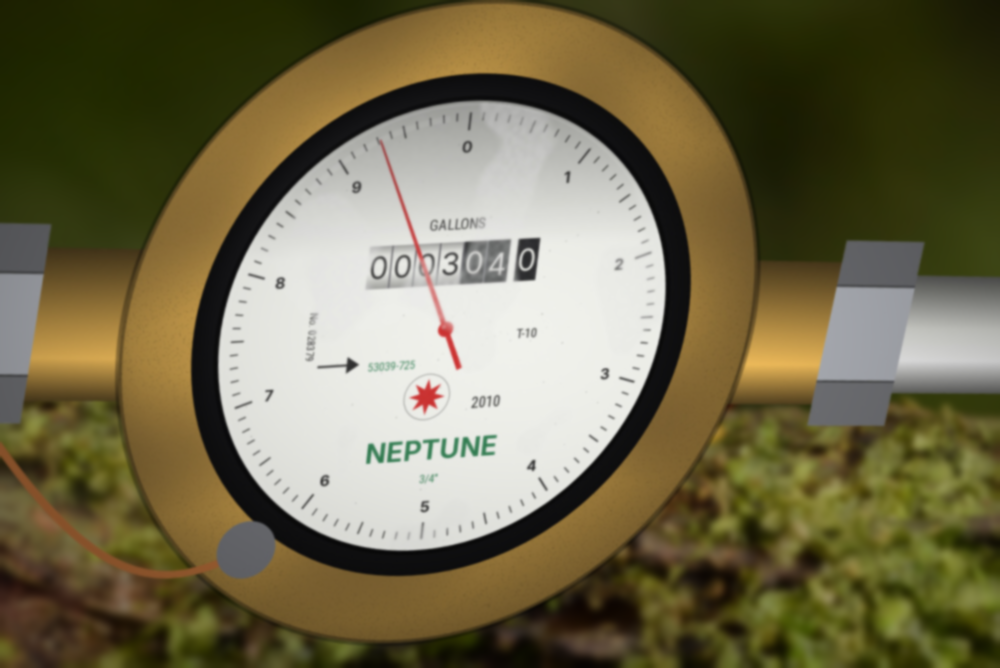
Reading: 3039.3 gal
